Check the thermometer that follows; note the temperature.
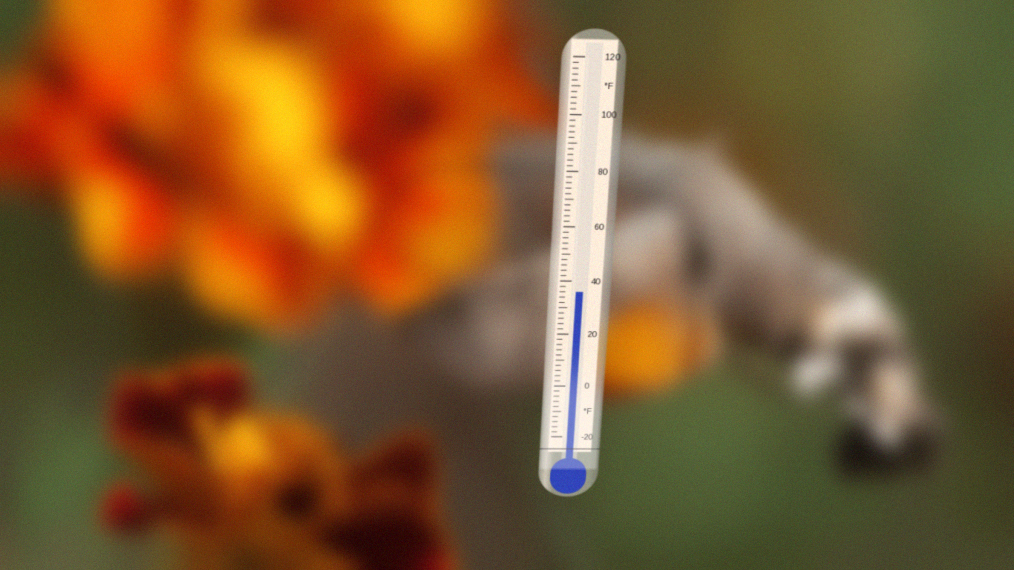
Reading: 36 °F
